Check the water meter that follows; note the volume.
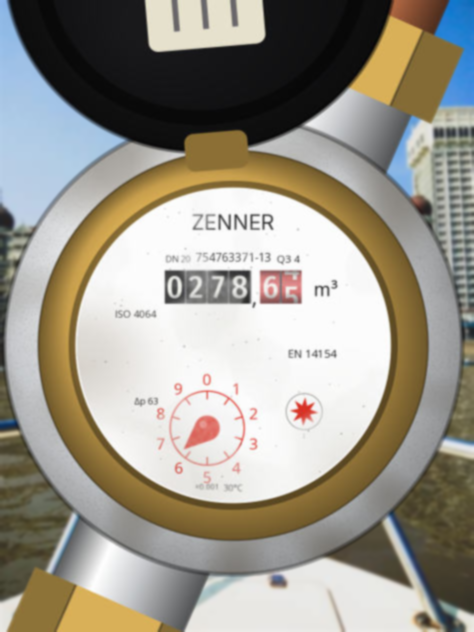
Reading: 278.646 m³
